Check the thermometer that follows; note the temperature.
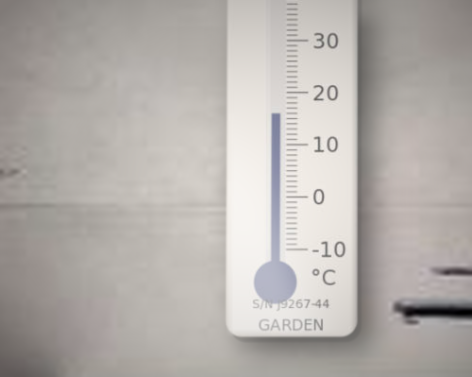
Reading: 16 °C
